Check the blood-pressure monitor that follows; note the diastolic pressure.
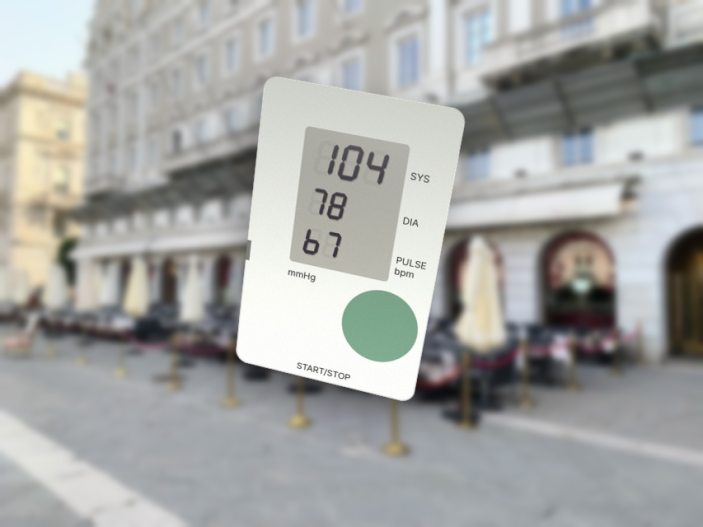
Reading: 78 mmHg
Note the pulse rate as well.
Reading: 67 bpm
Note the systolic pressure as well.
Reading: 104 mmHg
